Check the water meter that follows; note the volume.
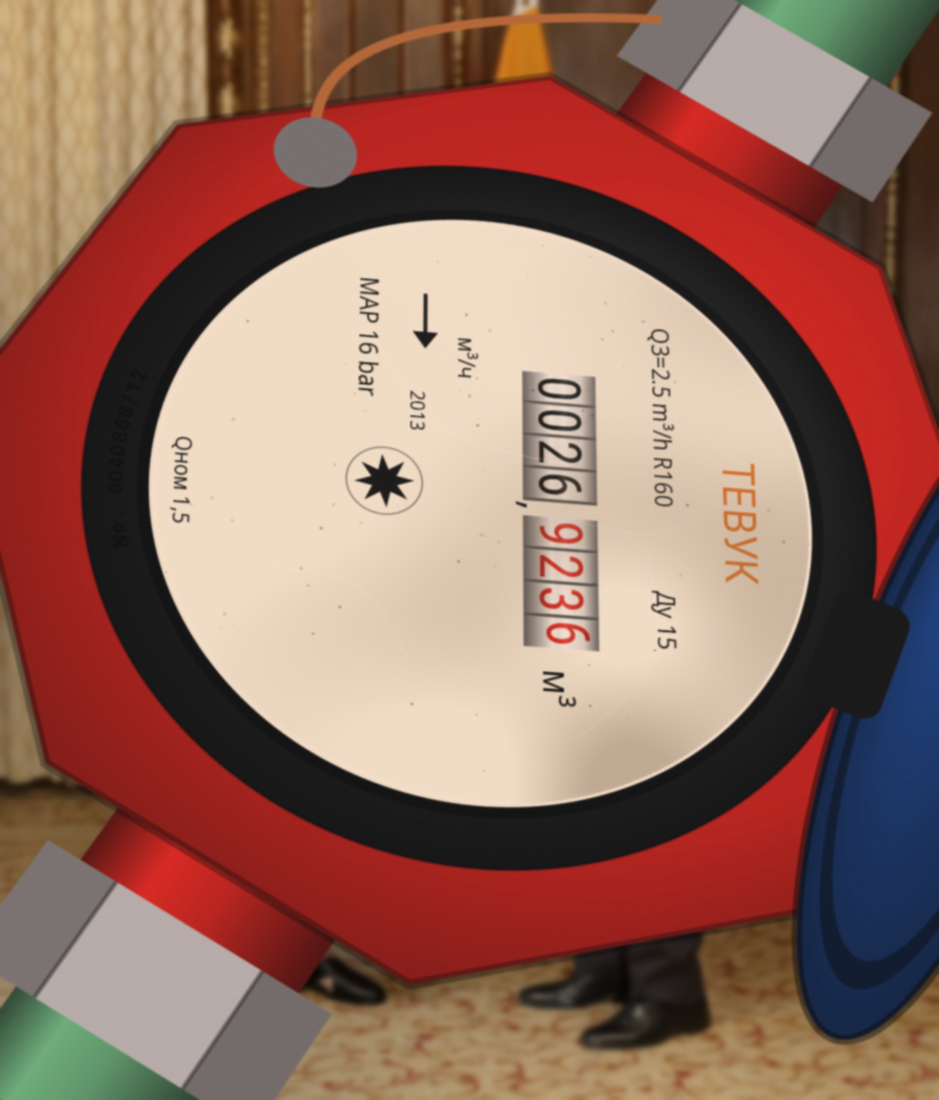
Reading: 26.9236 m³
